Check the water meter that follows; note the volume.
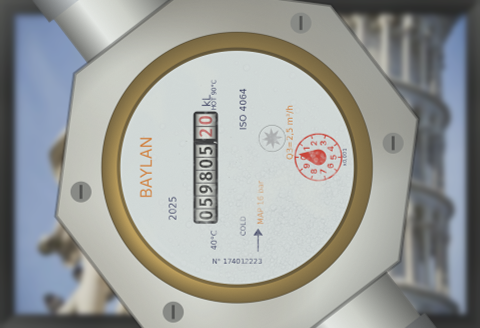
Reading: 59805.200 kL
